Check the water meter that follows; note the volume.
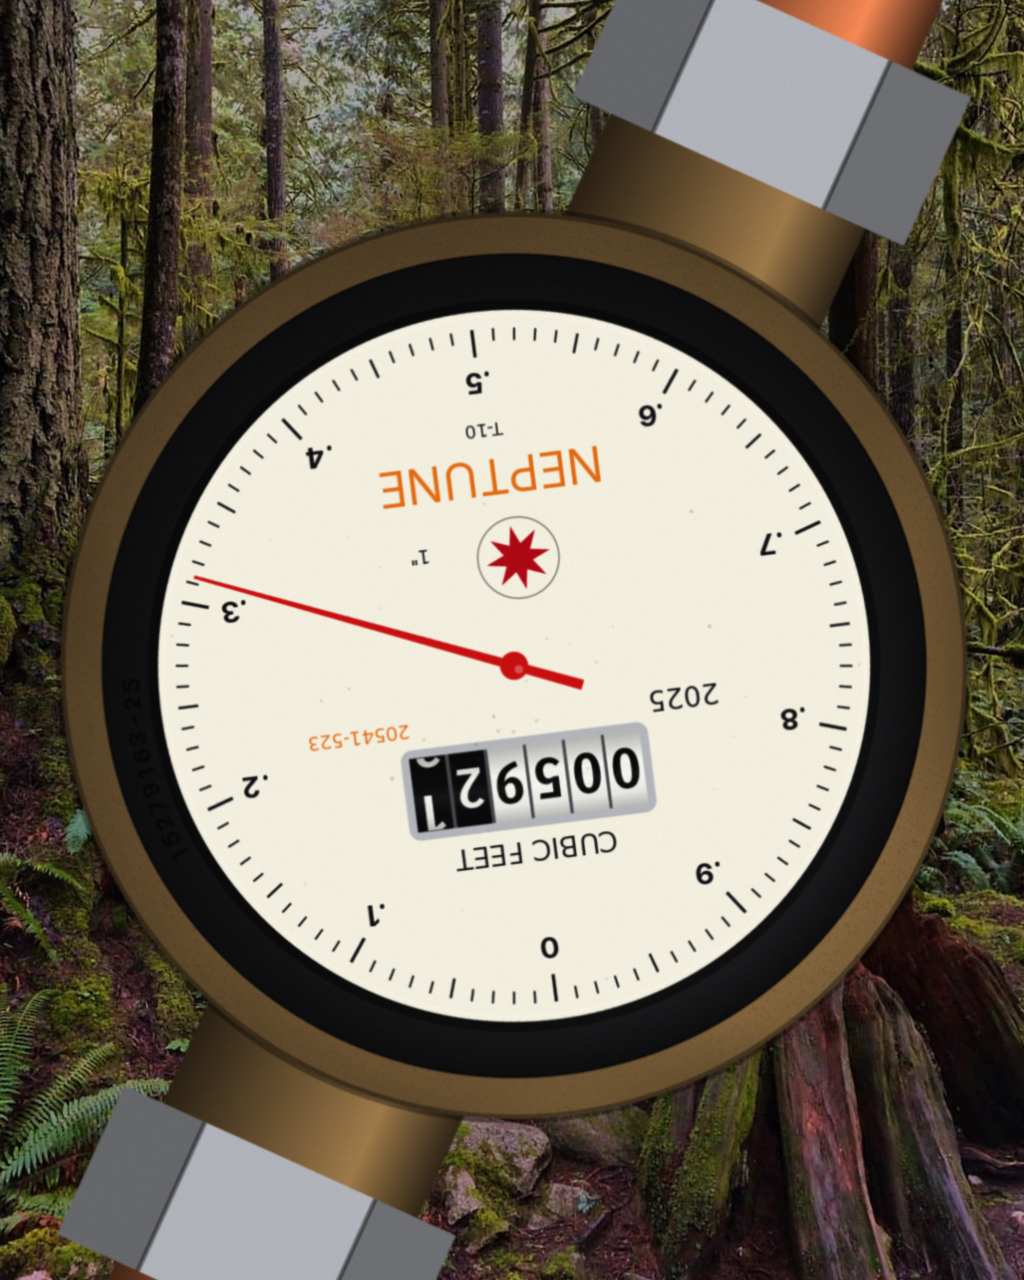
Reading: 5921.31 ft³
